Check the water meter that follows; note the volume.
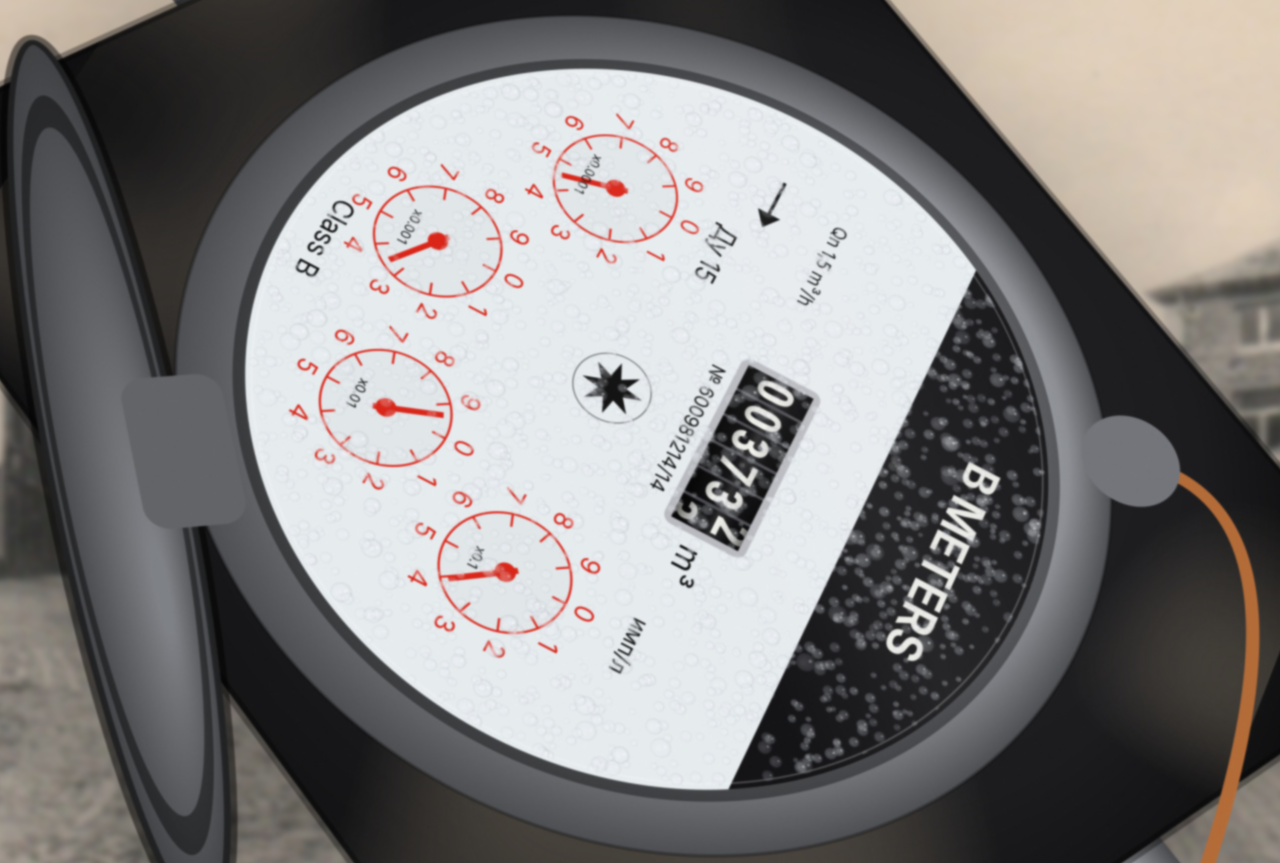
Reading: 3732.3934 m³
